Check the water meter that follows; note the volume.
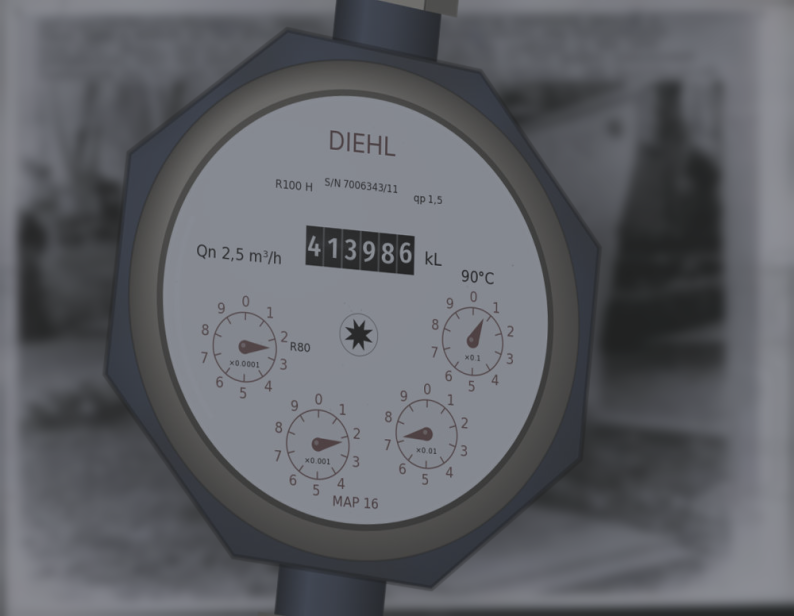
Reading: 413986.0722 kL
